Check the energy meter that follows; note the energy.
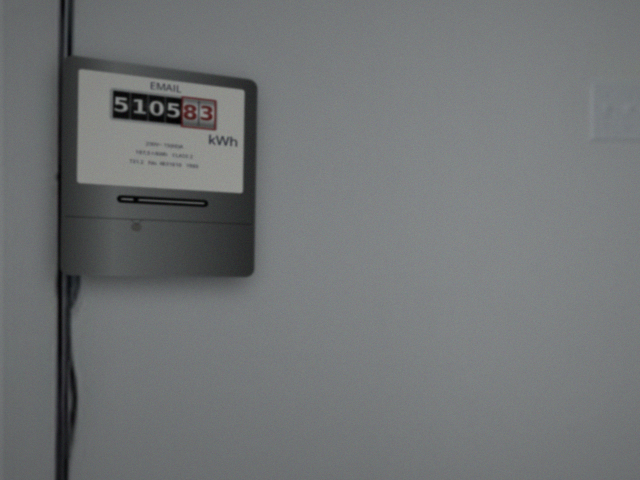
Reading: 5105.83 kWh
